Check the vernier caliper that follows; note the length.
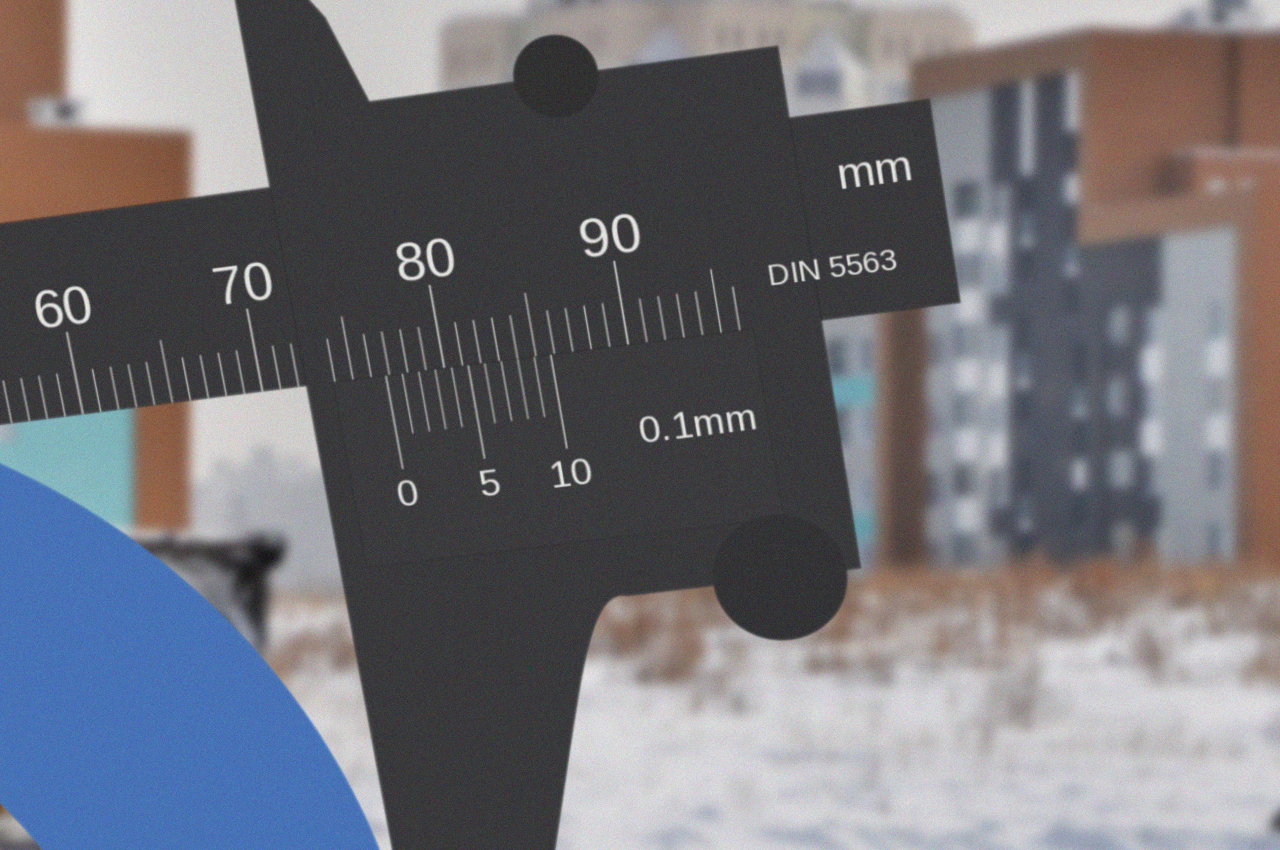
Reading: 76.8 mm
